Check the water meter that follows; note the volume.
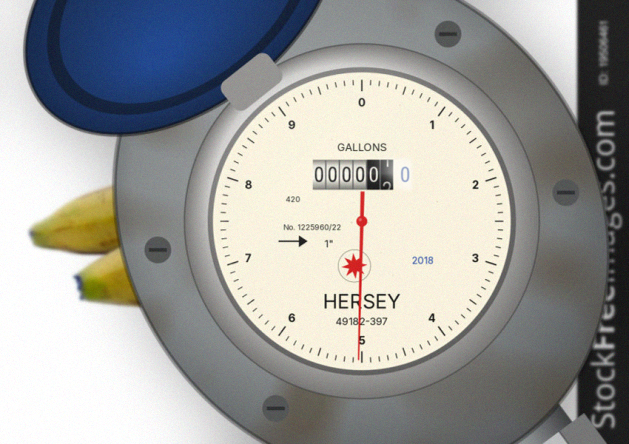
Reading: 15.0 gal
